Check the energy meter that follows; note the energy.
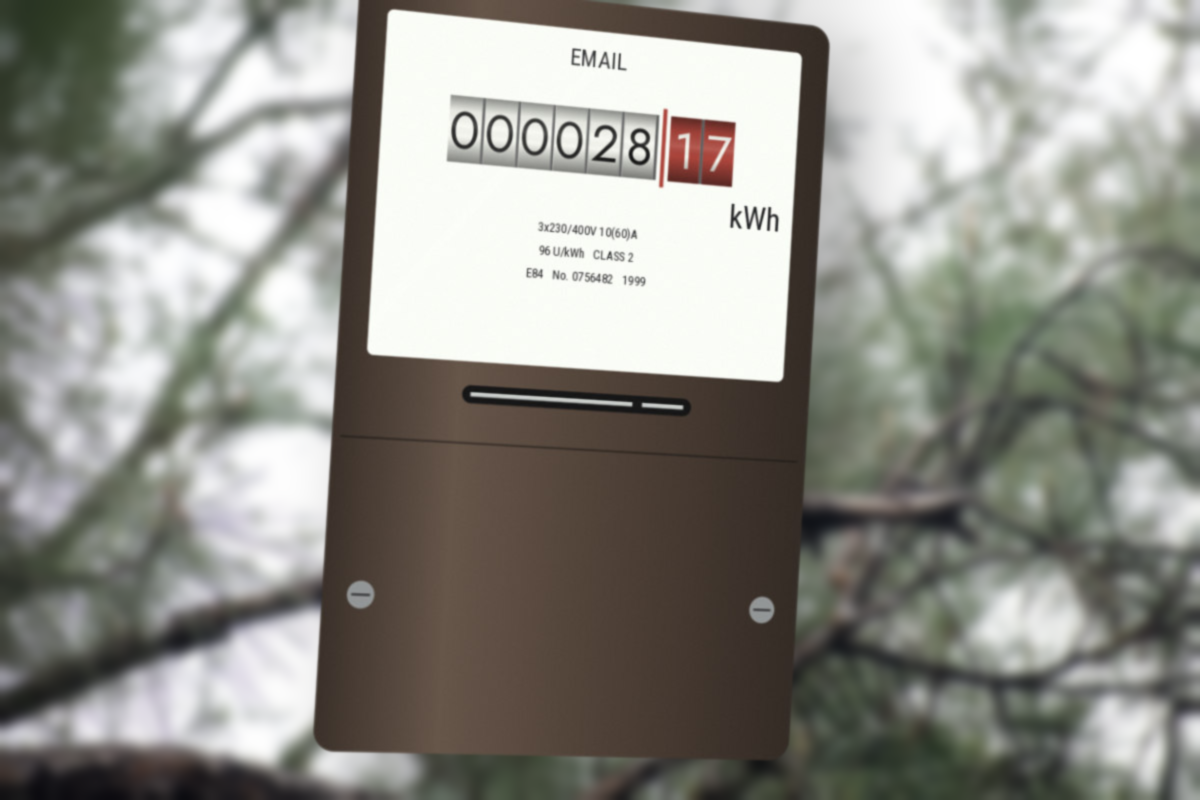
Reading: 28.17 kWh
